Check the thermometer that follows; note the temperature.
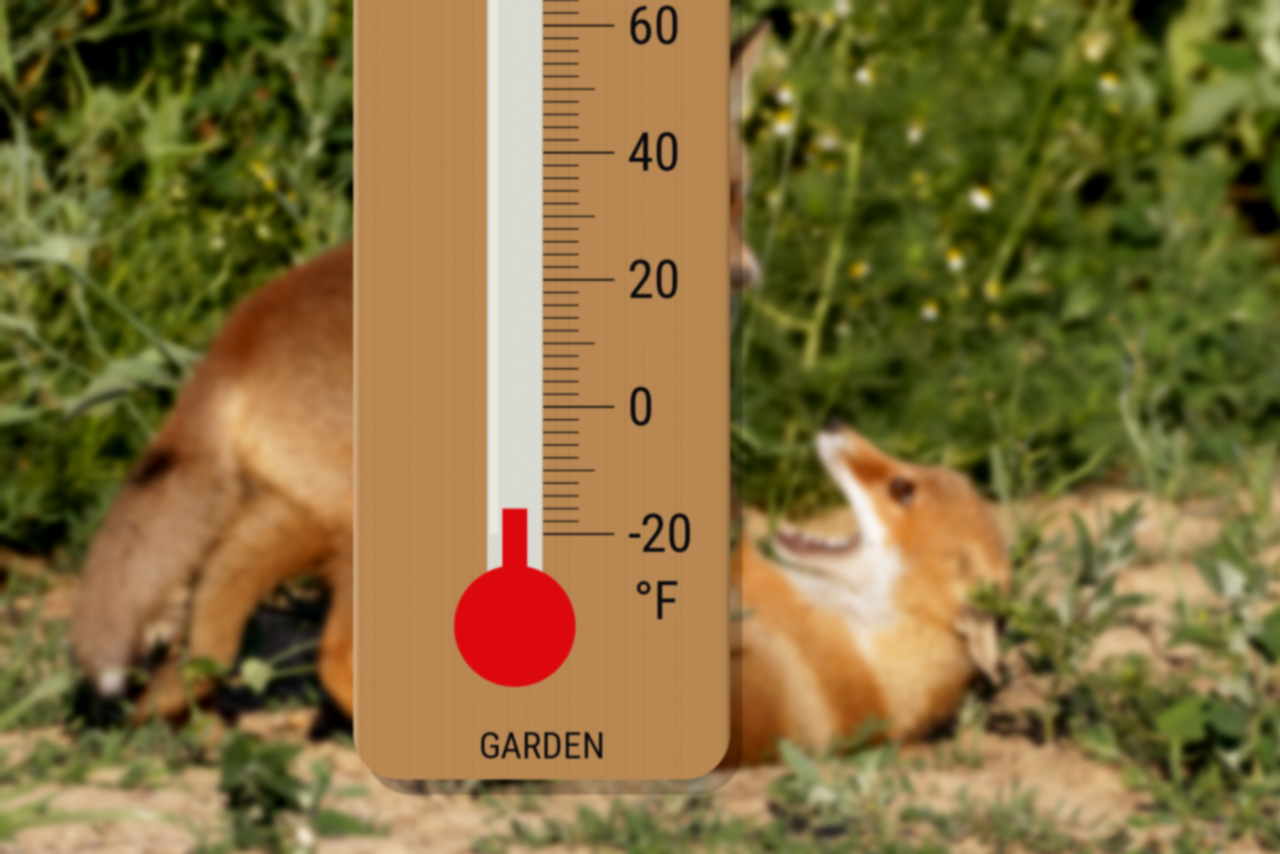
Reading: -16 °F
